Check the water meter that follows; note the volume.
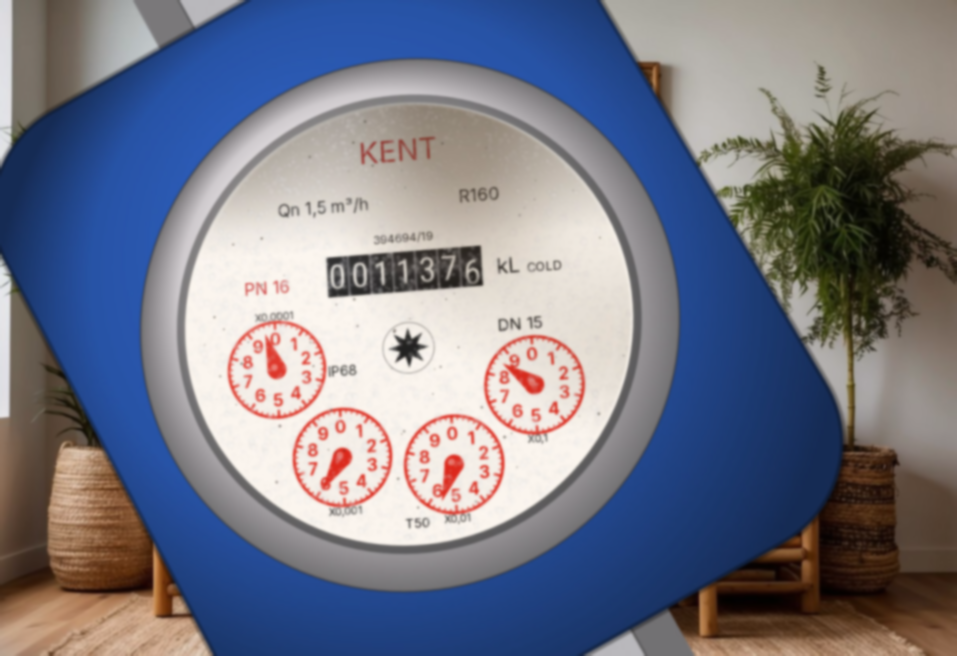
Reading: 11375.8559 kL
